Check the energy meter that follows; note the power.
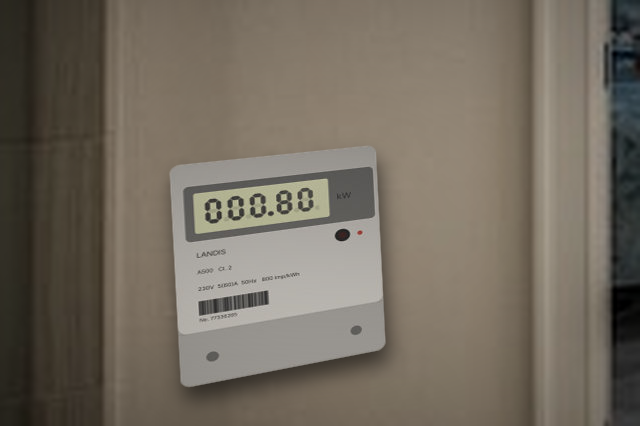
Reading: 0.80 kW
